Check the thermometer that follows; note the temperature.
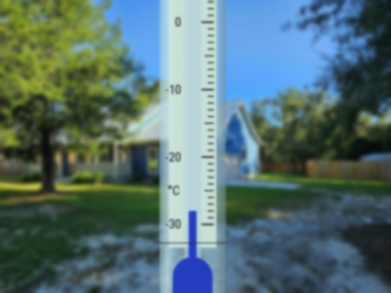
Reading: -28 °C
